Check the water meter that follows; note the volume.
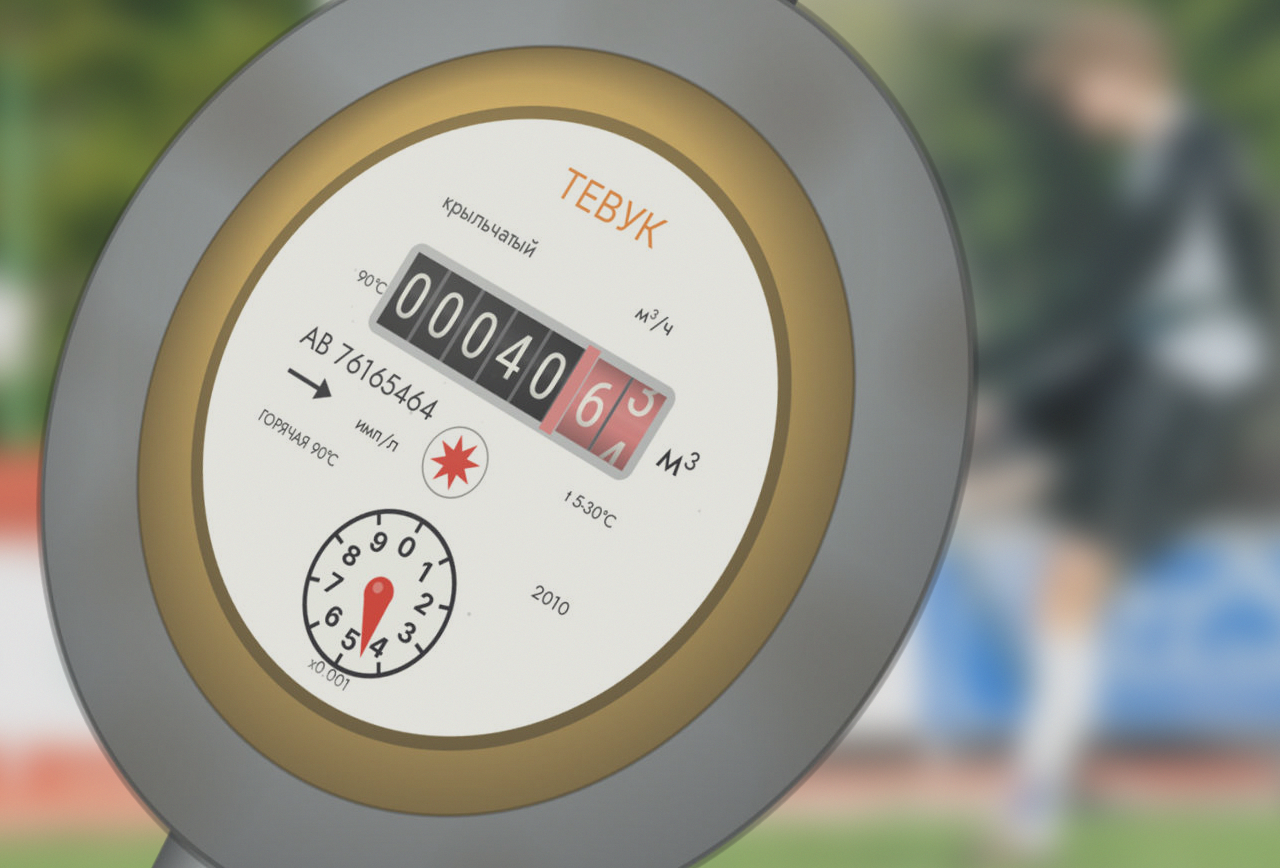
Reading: 40.634 m³
